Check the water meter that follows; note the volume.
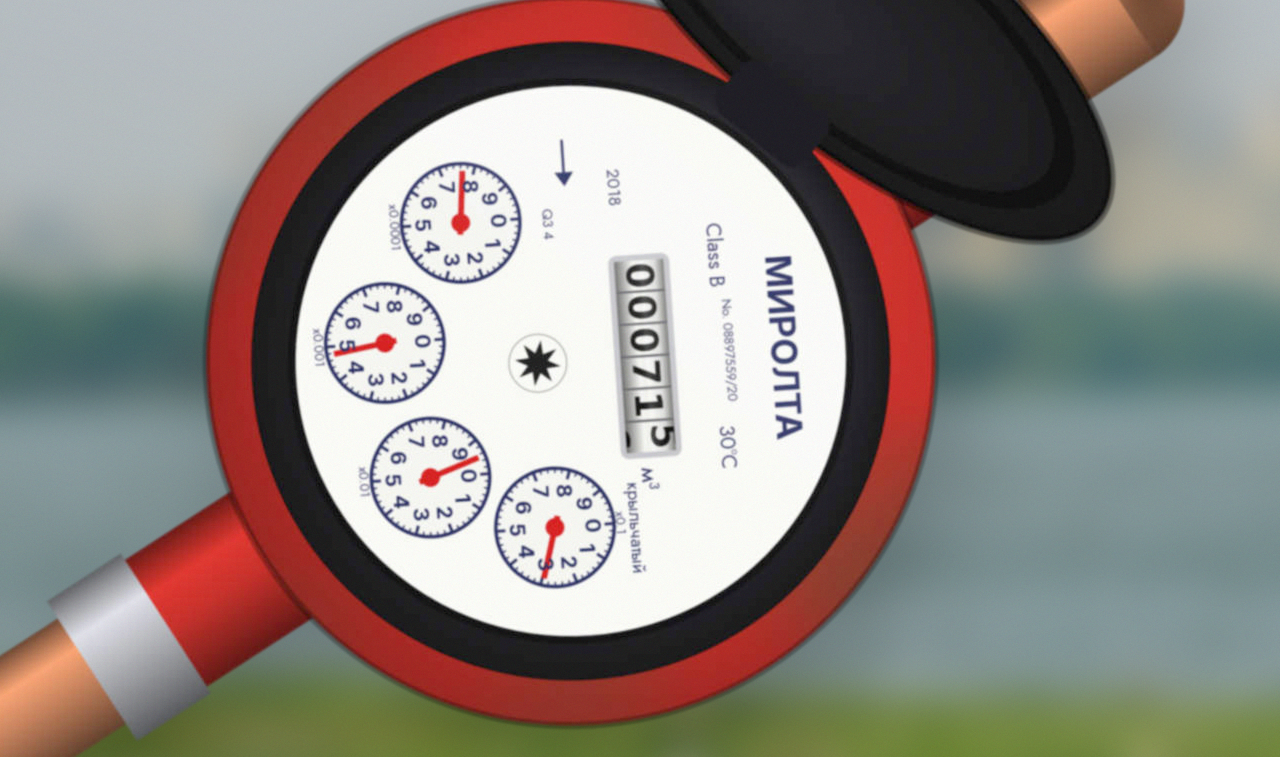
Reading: 715.2947 m³
